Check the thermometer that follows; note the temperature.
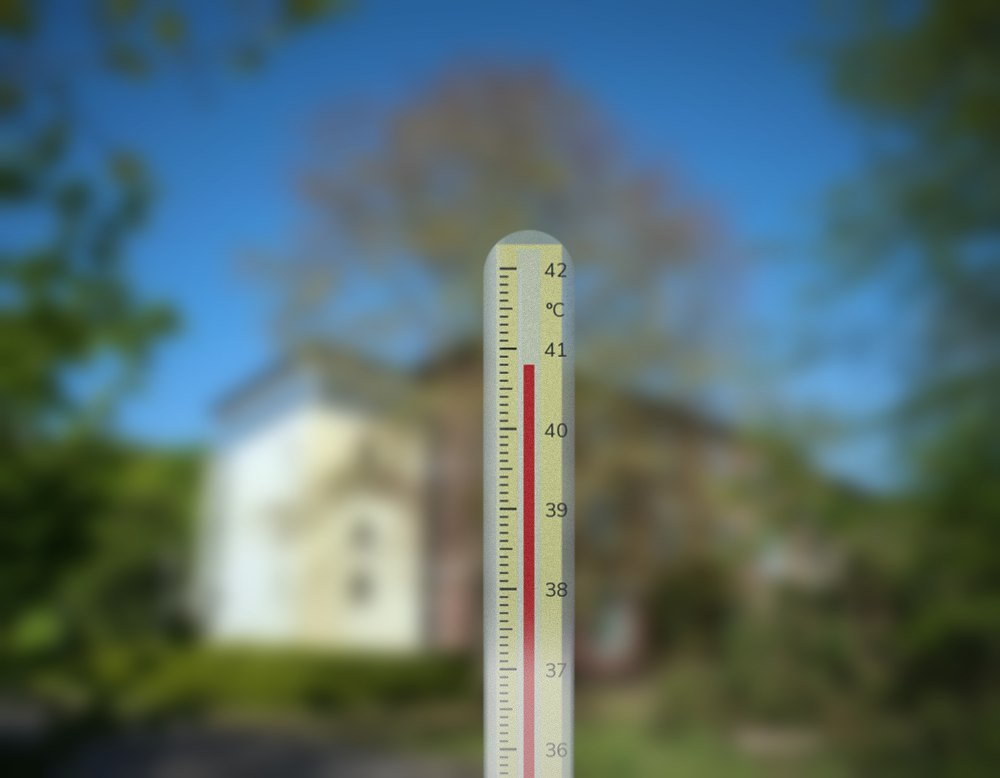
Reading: 40.8 °C
